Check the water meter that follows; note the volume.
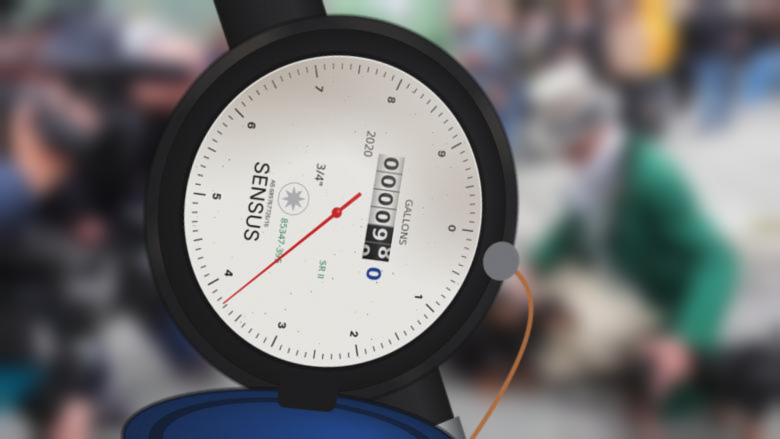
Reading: 983.7 gal
